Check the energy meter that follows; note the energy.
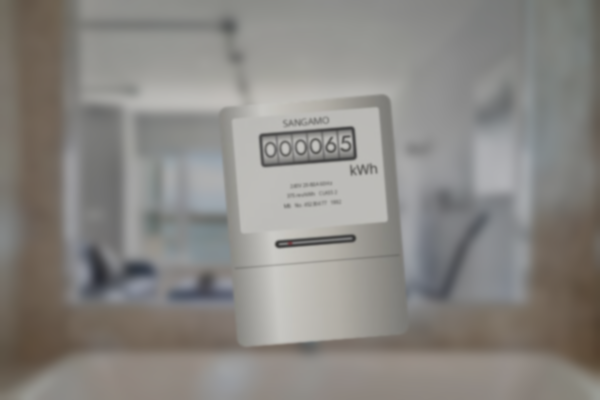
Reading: 65 kWh
